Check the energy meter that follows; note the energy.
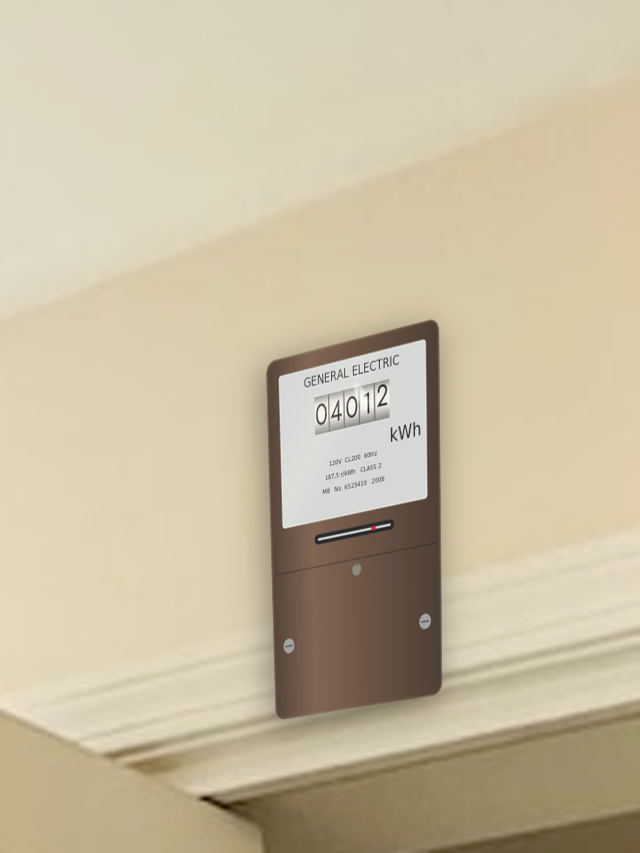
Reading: 4012 kWh
